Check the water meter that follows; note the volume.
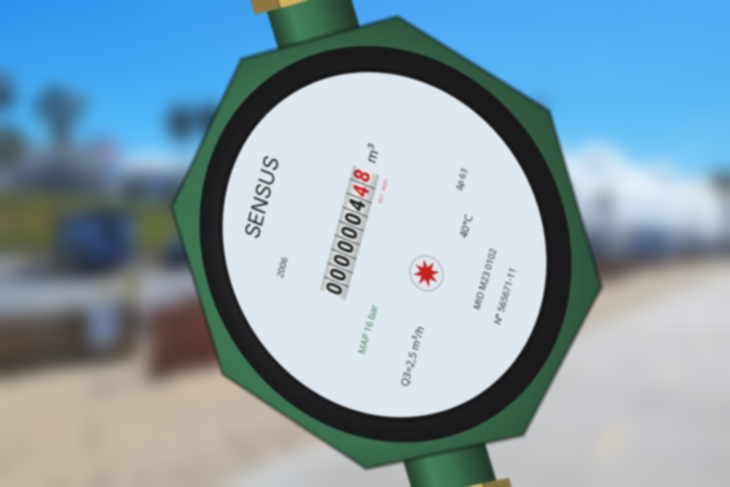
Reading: 4.48 m³
